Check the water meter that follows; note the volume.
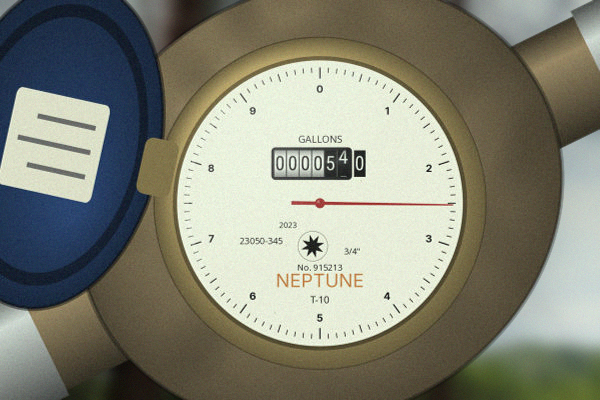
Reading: 542.5 gal
